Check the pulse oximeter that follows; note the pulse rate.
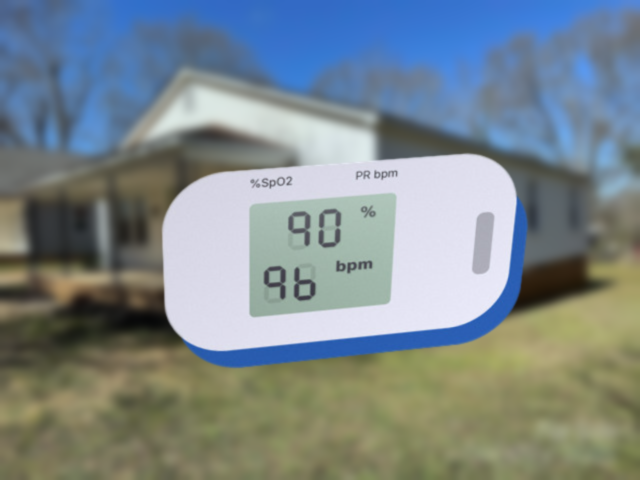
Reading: 96 bpm
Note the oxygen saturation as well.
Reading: 90 %
